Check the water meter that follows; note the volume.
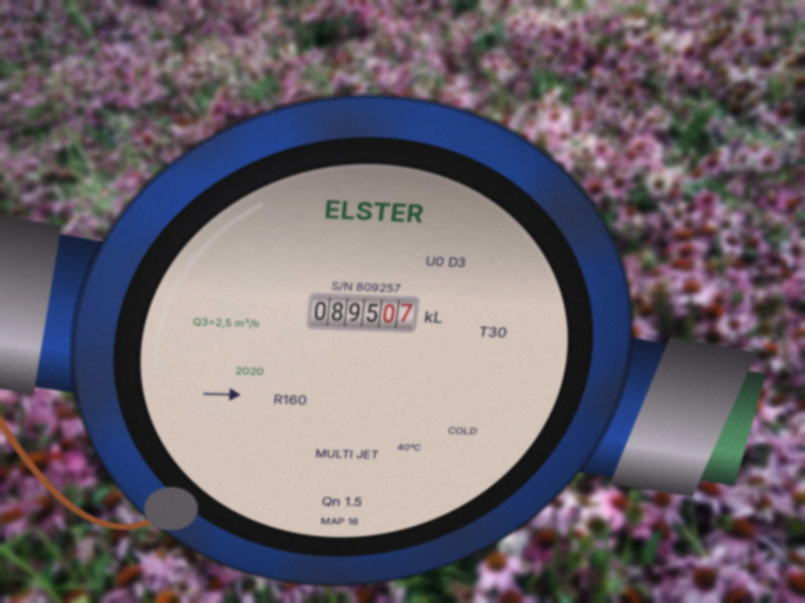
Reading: 895.07 kL
